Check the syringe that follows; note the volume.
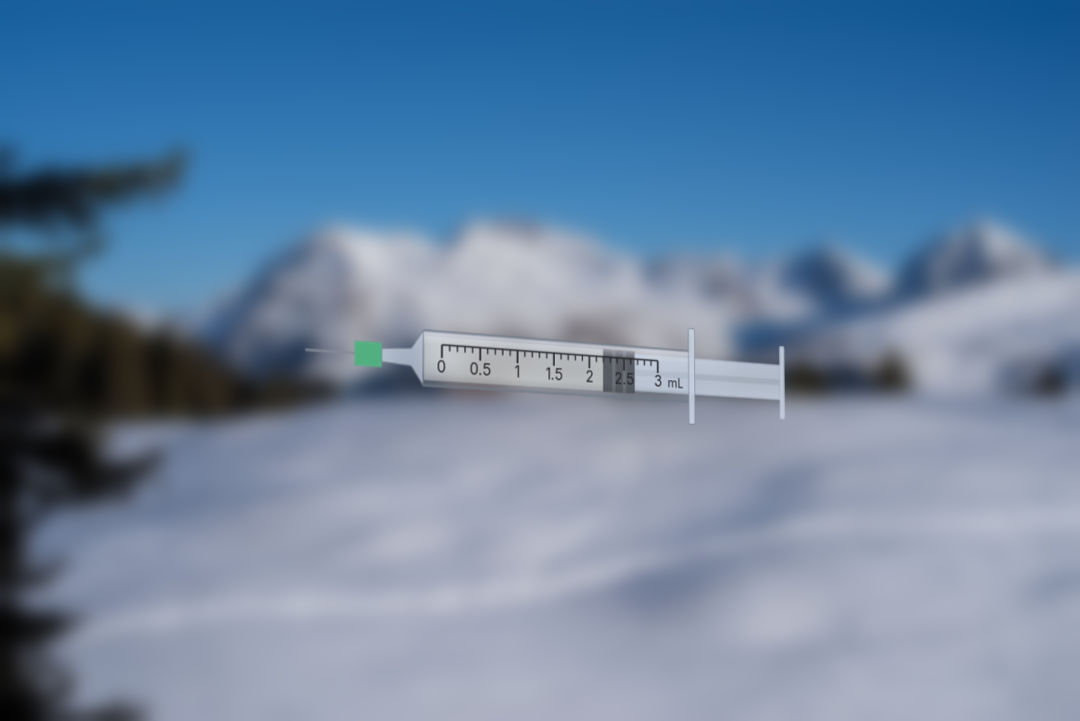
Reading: 2.2 mL
